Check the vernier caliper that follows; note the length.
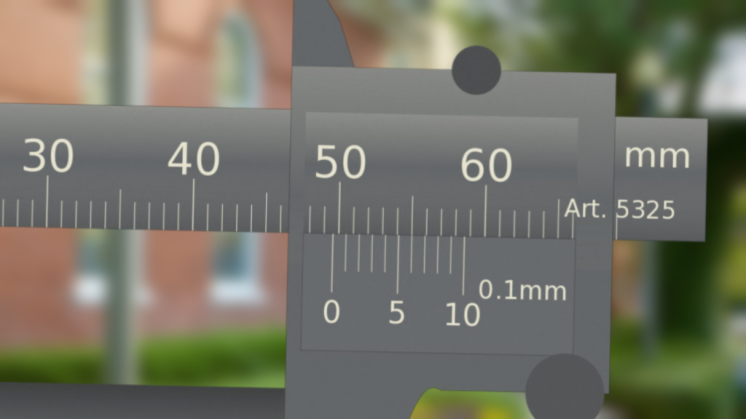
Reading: 49.6 mm
